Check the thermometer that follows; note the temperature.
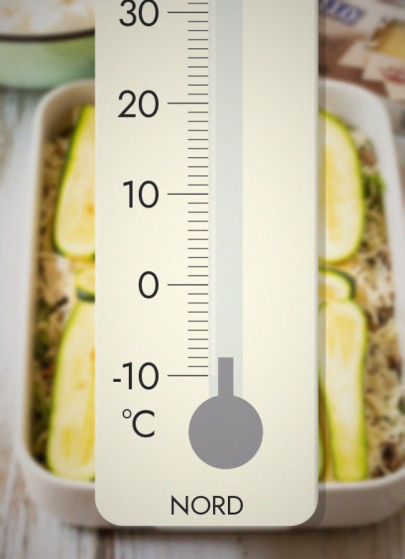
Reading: -8 °C
